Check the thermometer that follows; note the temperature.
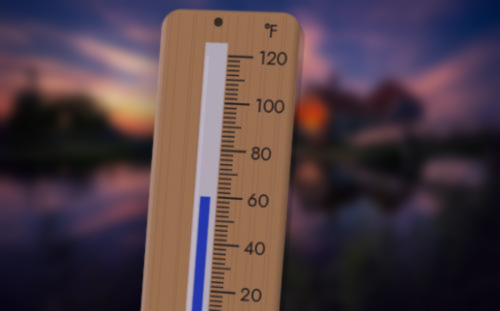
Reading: 60 °F
